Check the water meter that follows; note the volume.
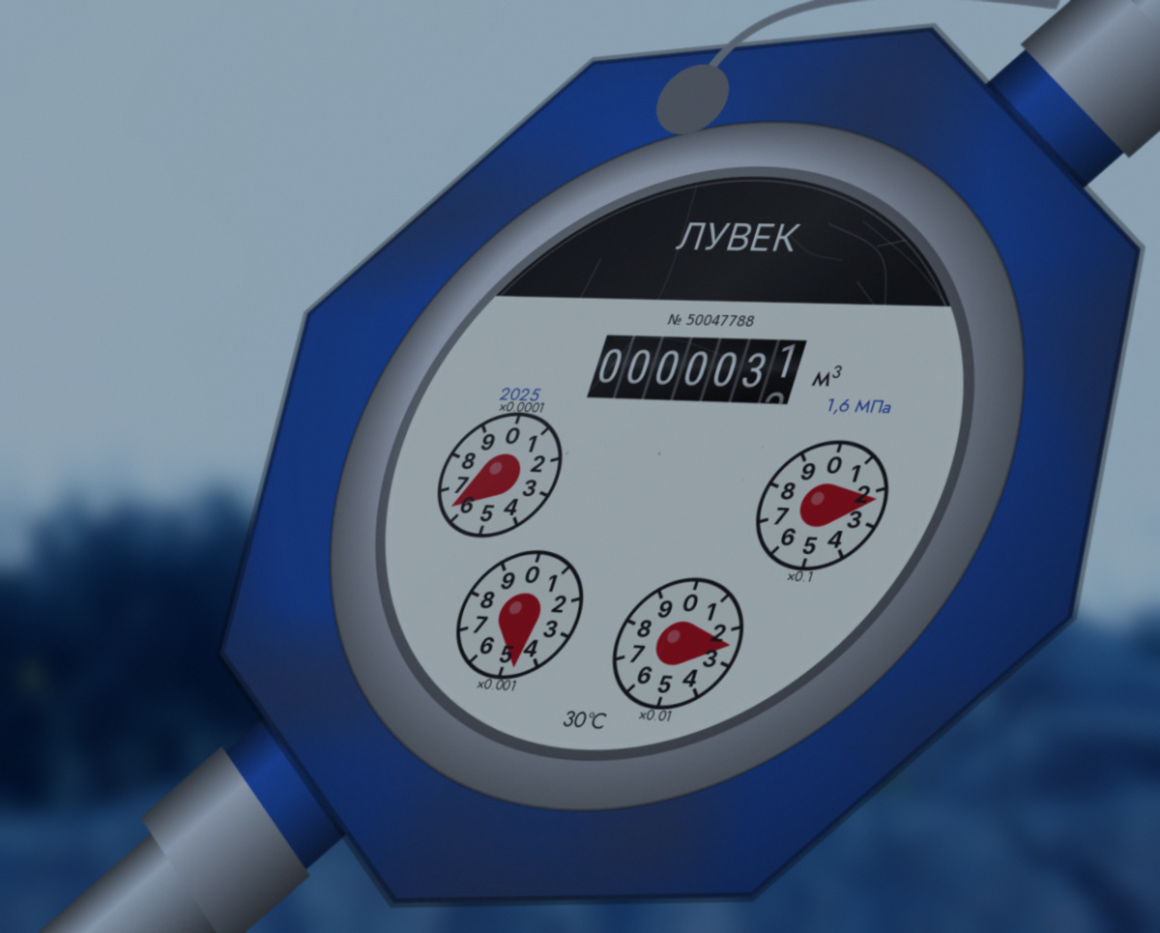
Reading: 31.2246 m³
